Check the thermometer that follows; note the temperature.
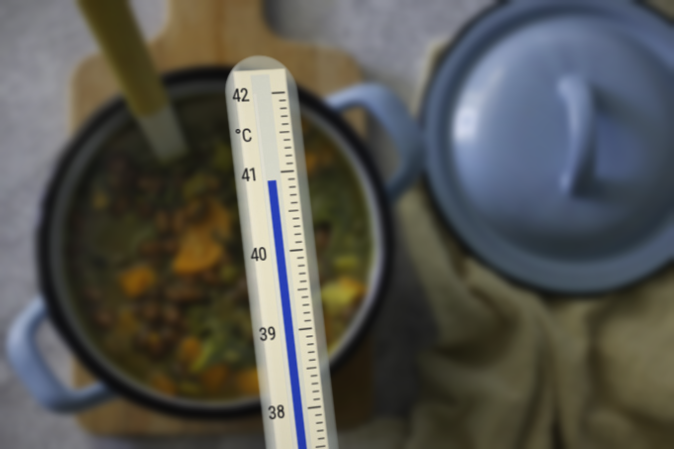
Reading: 40.9 °C
